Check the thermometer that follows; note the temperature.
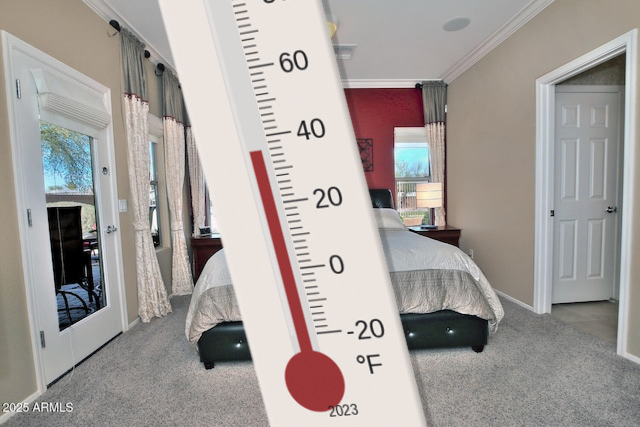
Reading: 36 °F
